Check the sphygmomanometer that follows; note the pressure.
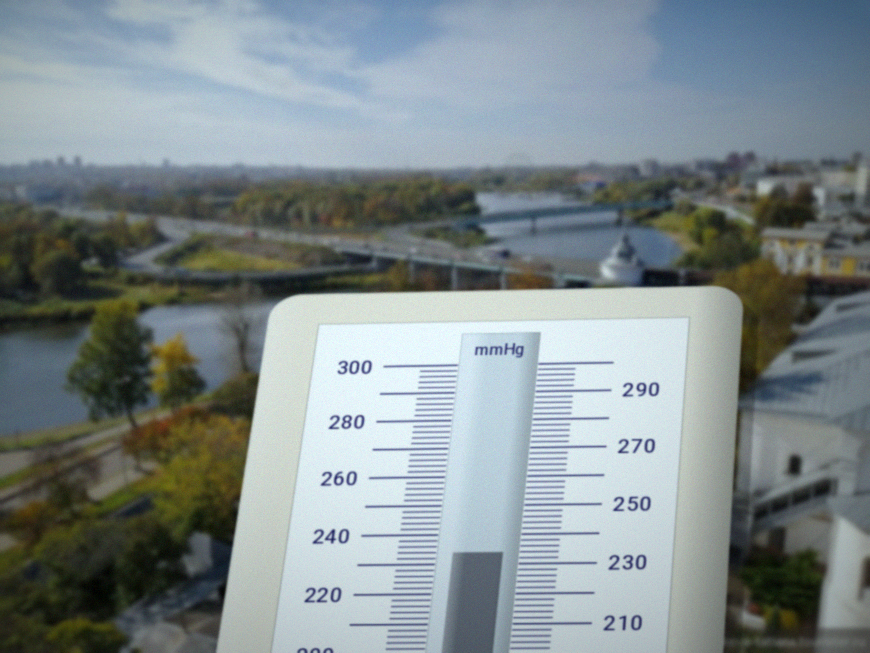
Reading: 234 mmHg
